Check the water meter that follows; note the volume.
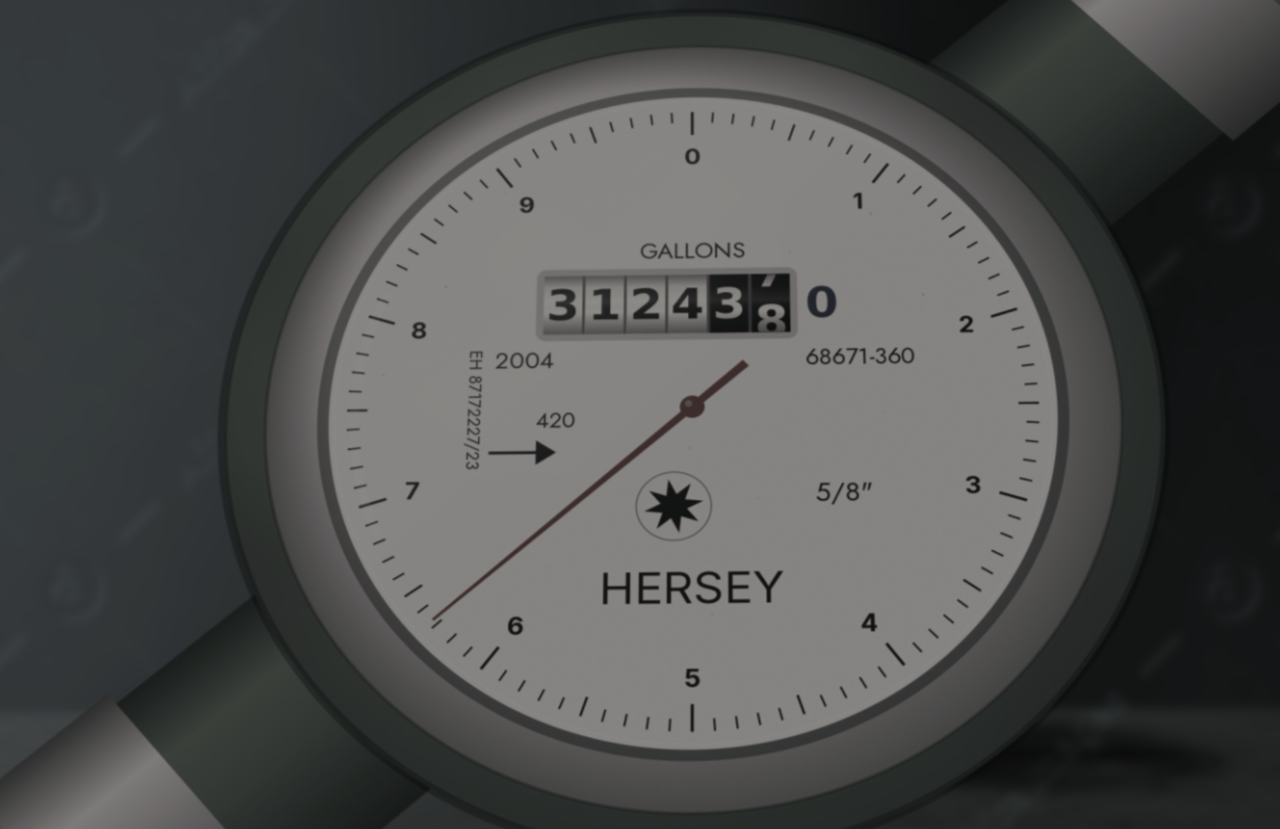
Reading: 3124376.3 gal
